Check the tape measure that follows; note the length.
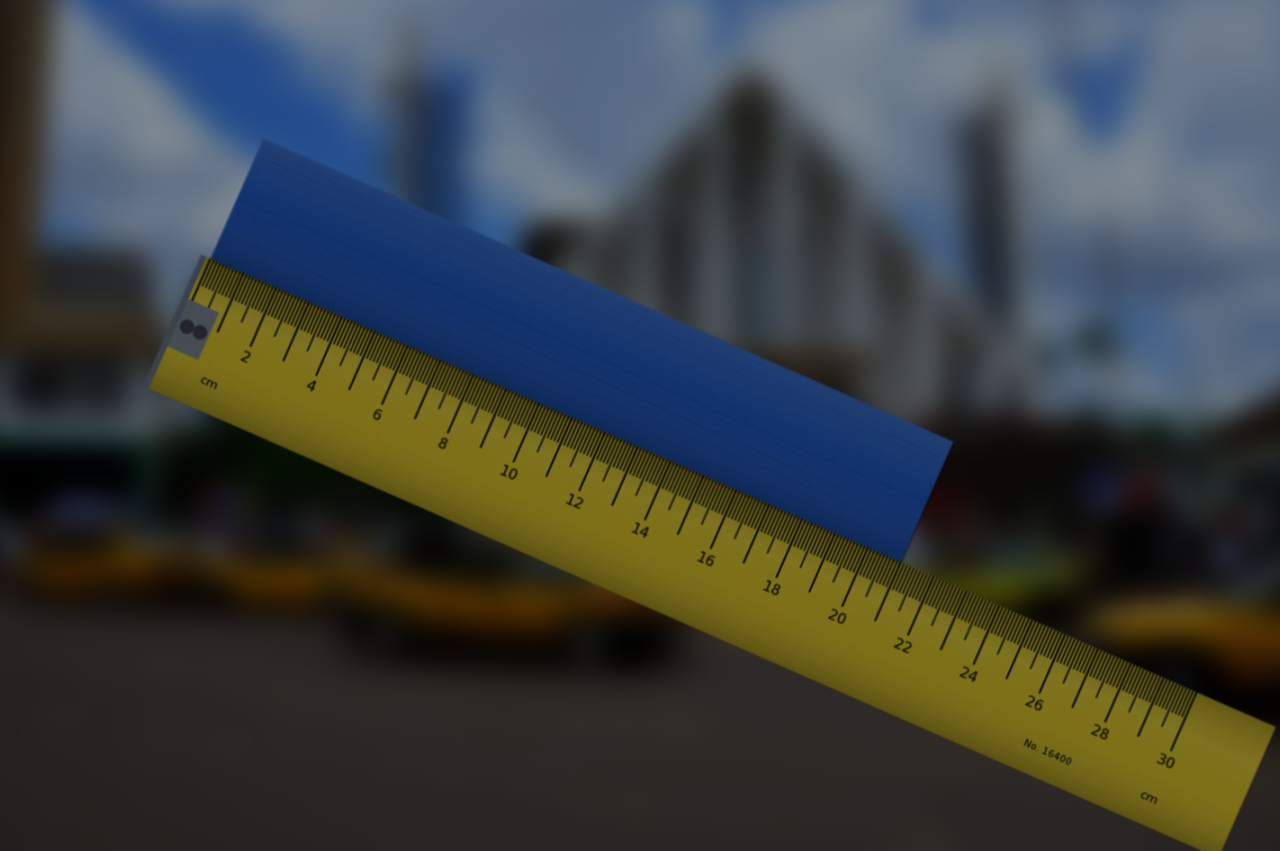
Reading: 21 cm
